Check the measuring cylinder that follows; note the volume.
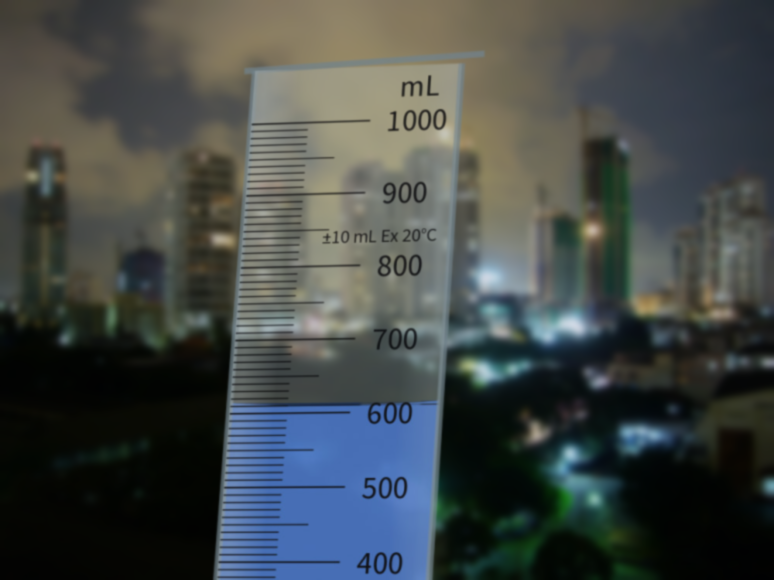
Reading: 610 mL
